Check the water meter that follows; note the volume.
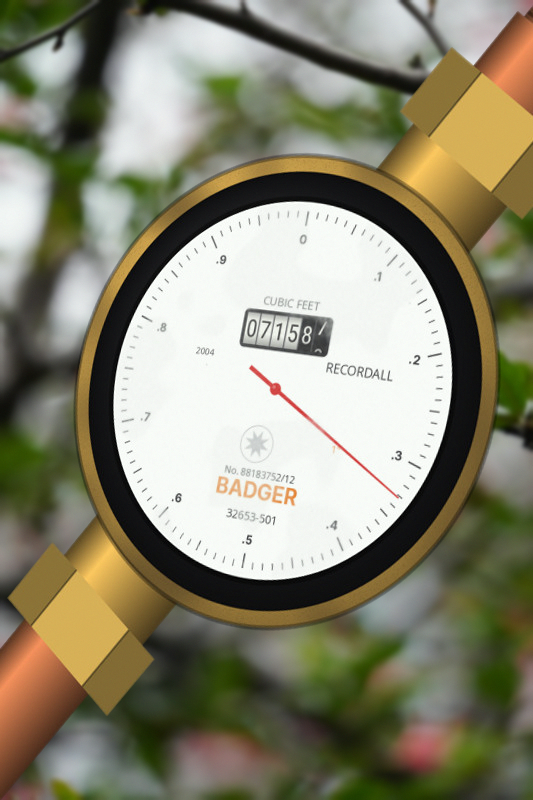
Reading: 71587.33 ft³
